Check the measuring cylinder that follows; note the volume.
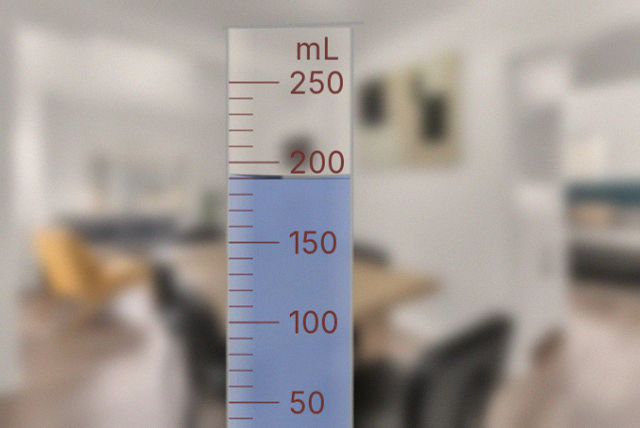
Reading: 190 mL
